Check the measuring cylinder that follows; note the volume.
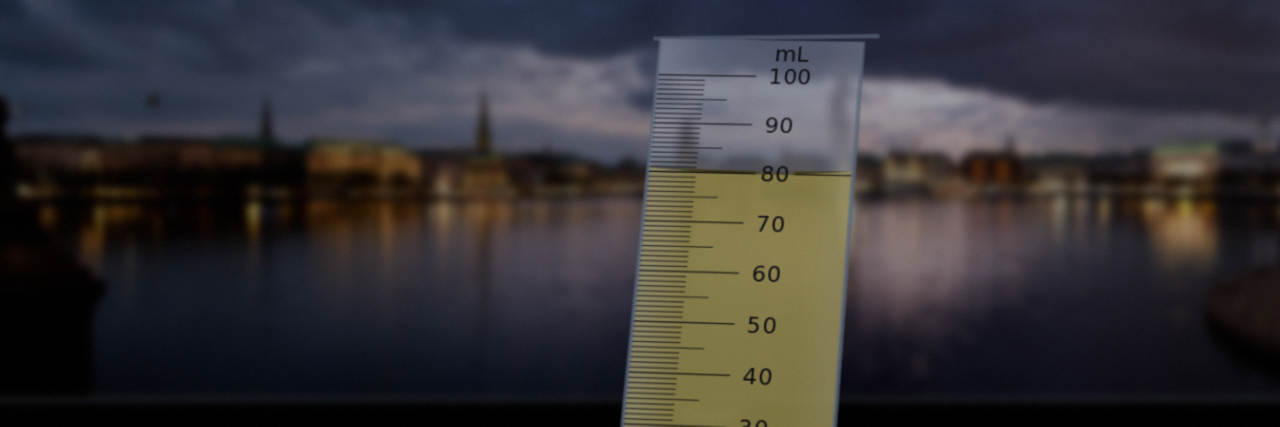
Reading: 80 mL
